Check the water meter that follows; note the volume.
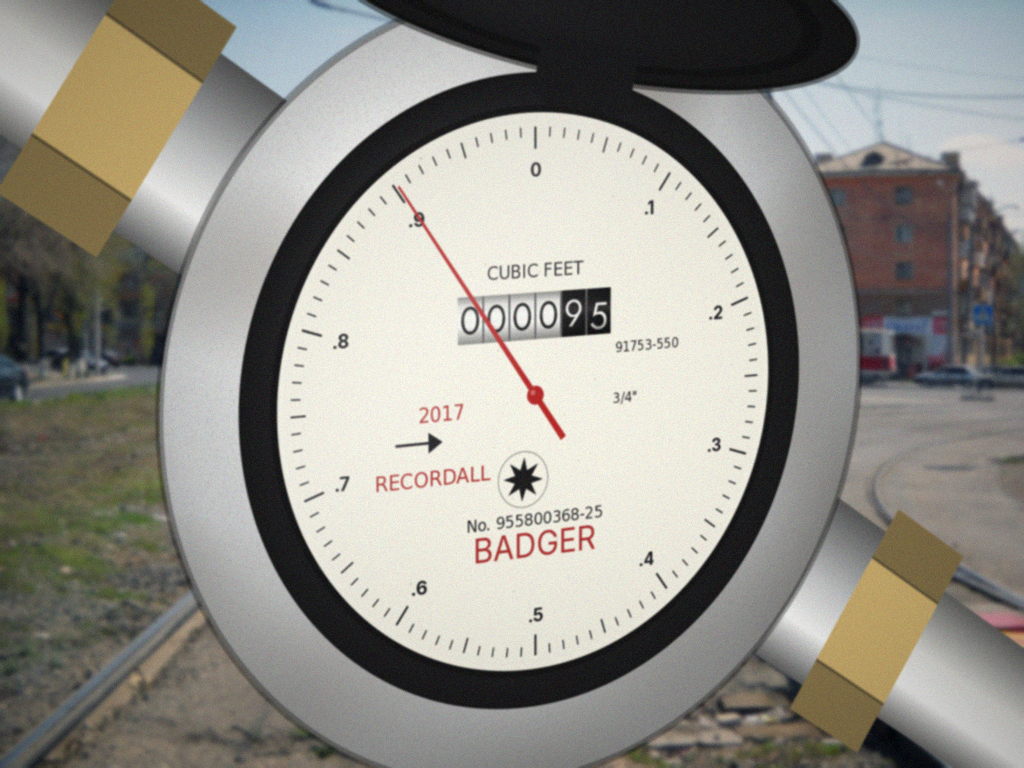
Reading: 94.90 ft³
